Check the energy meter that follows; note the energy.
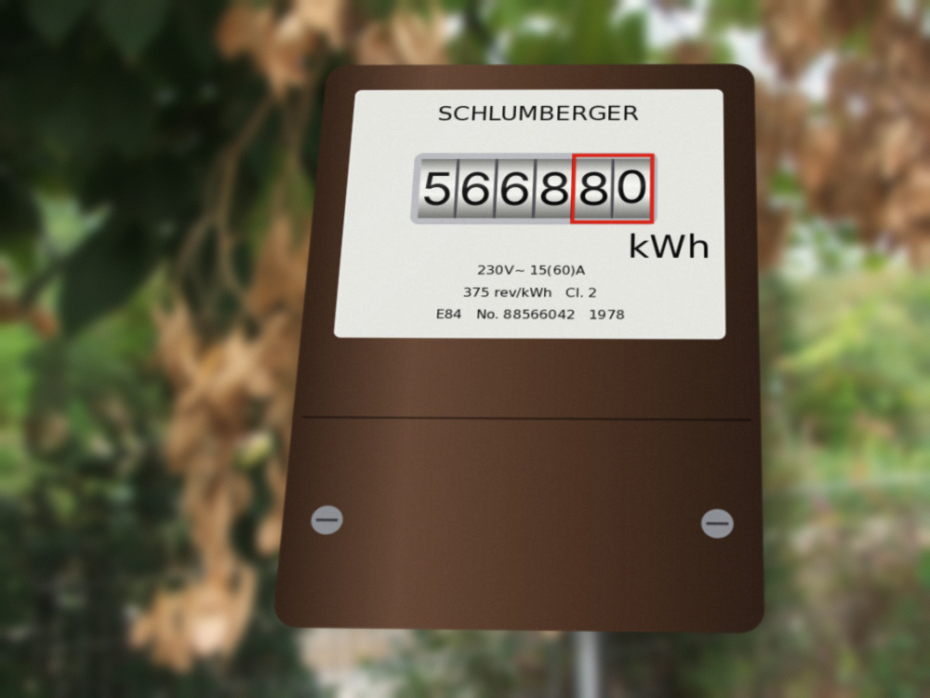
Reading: 5668.80 kWh
